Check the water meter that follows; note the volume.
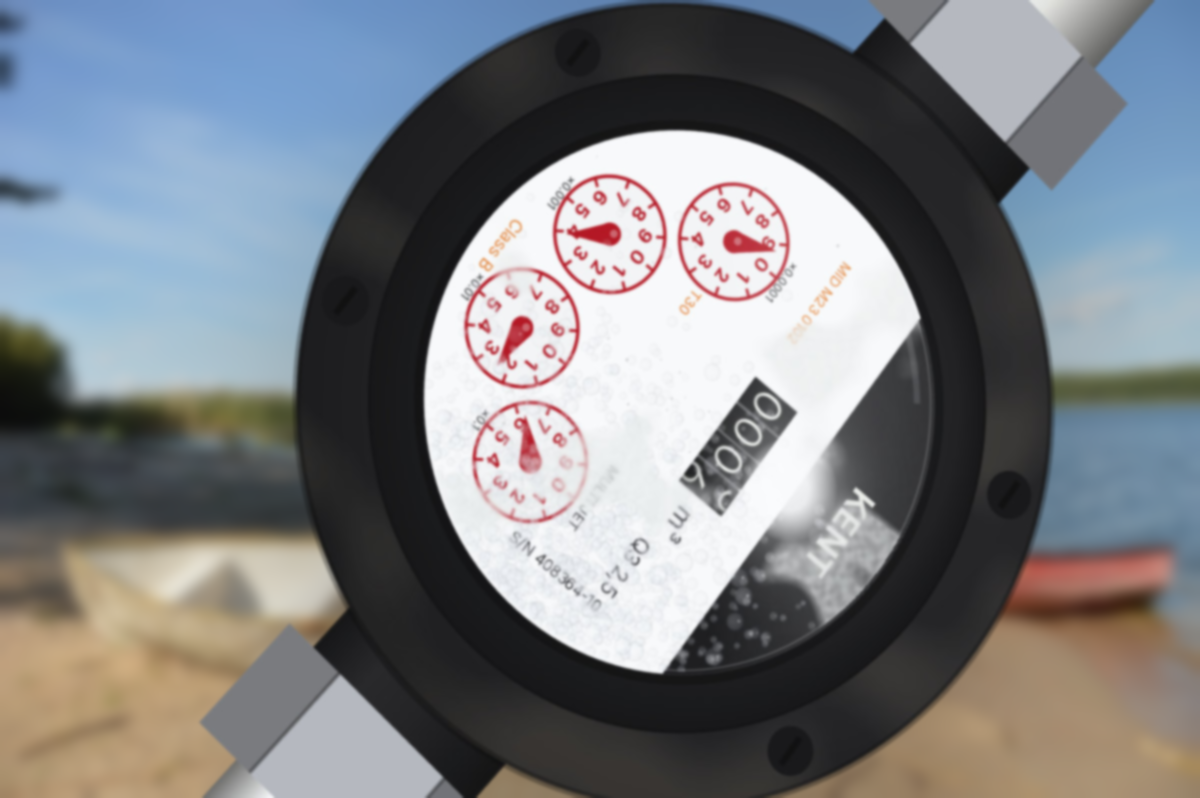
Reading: 5.6239 m³
